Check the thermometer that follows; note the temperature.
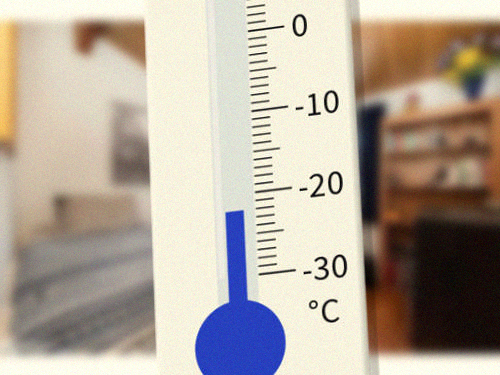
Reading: -22 °C
